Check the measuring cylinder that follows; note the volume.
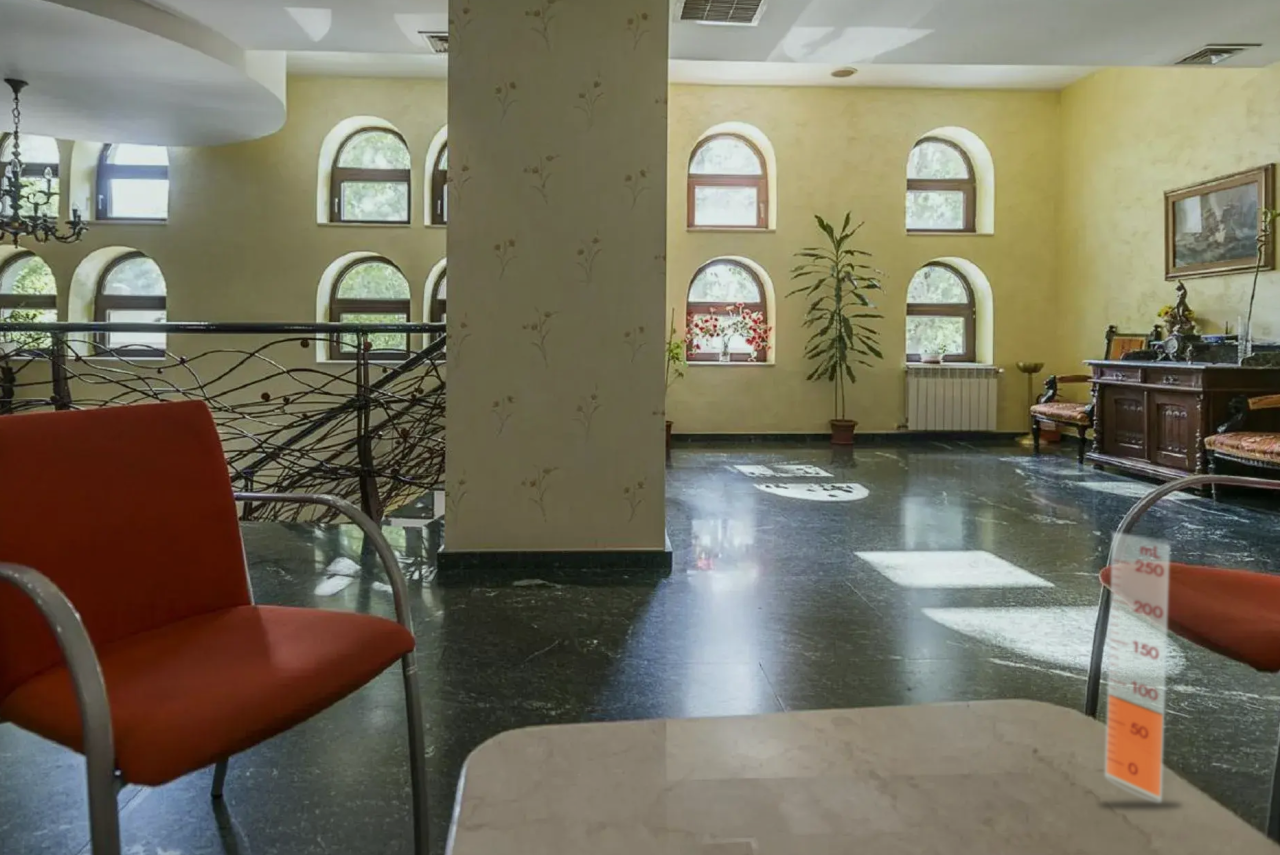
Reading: 80 mL
